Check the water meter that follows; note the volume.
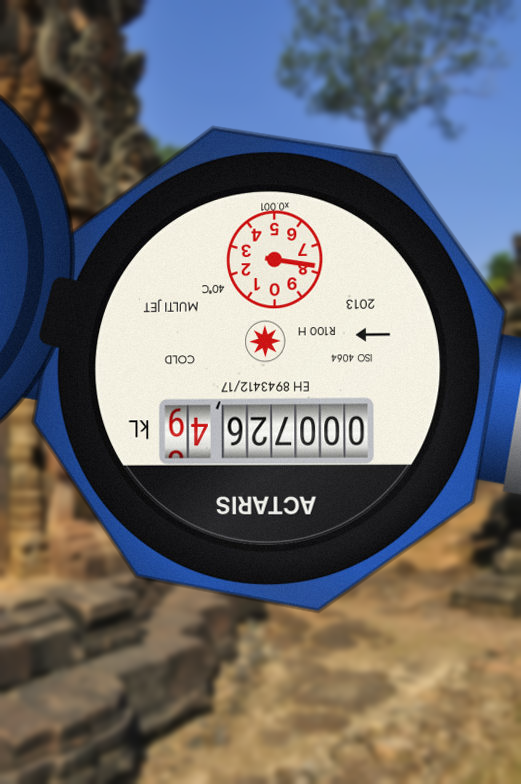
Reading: 726.487 kL
